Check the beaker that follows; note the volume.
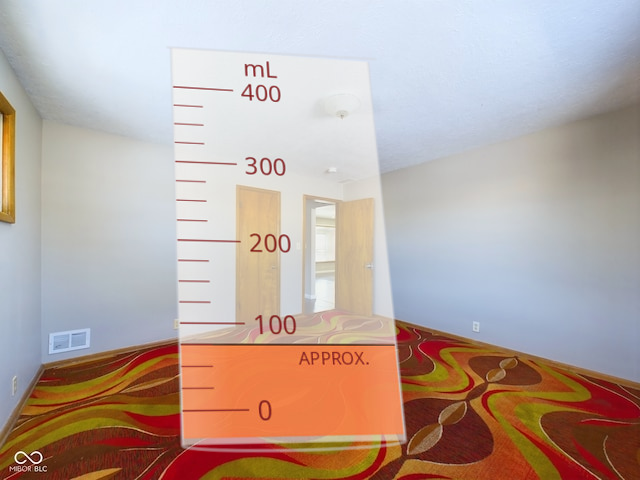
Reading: 75 mL
